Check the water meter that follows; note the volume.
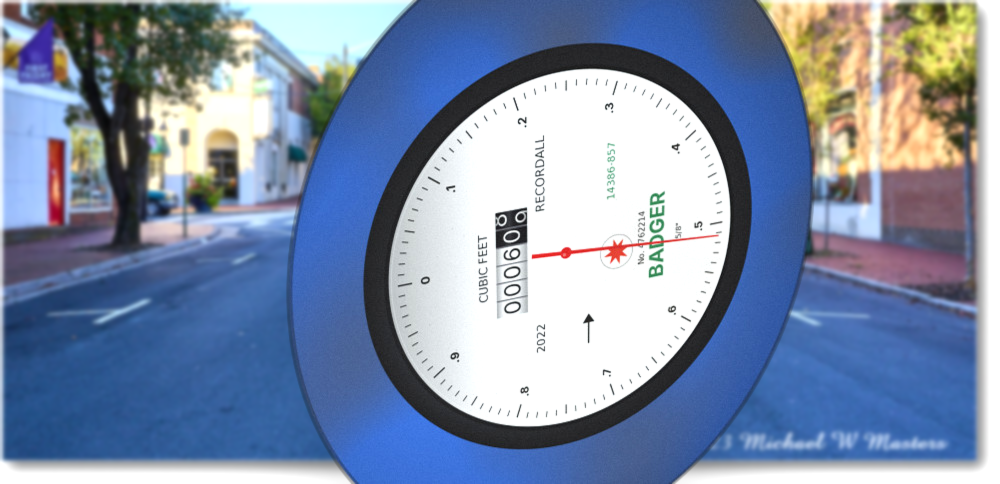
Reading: 608.51 ft³
